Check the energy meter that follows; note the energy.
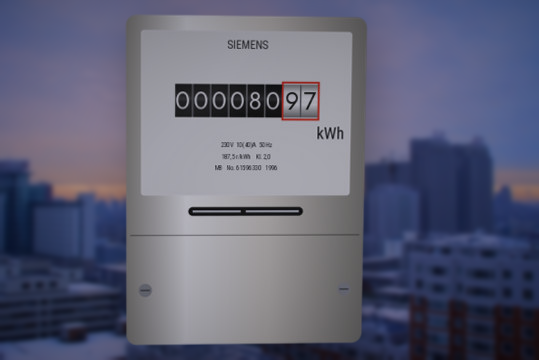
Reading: 80.97 kWh
